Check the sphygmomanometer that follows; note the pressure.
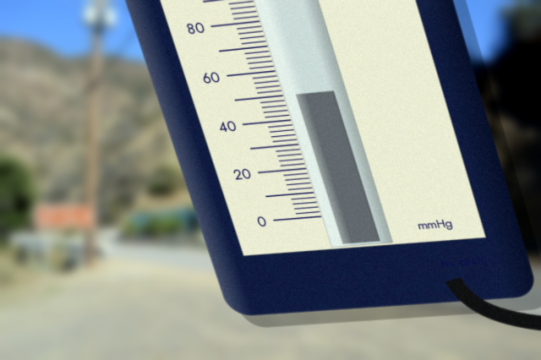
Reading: 50 mmHg
